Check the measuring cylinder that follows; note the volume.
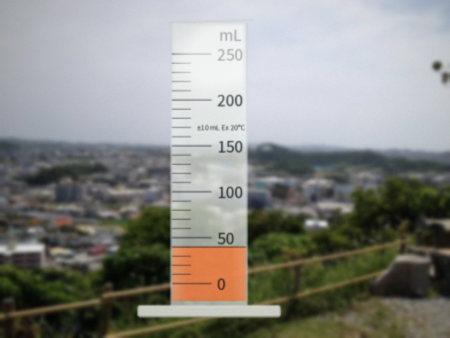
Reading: 40 mL
